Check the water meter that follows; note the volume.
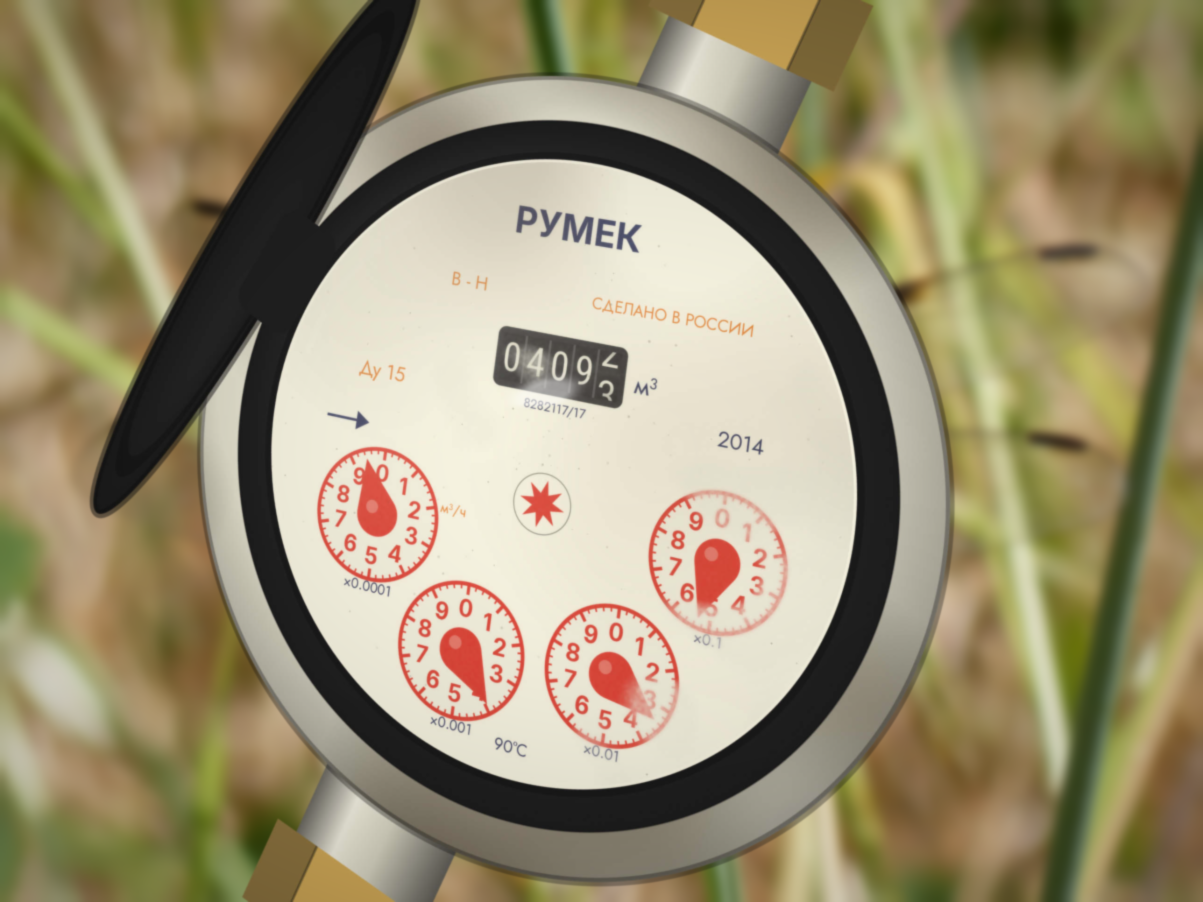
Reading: 4092.5339 m³
